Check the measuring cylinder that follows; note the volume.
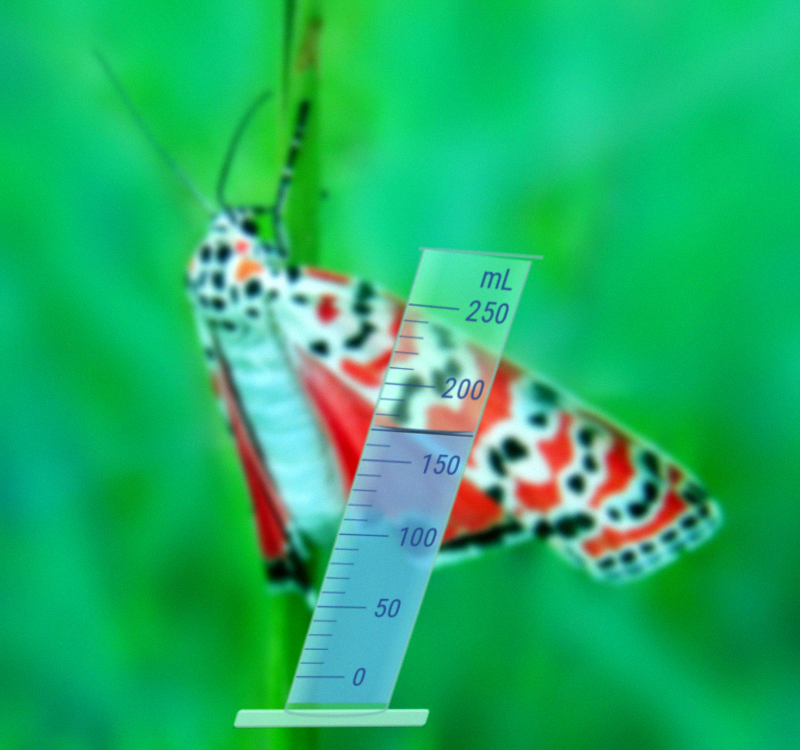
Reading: 170 mL
